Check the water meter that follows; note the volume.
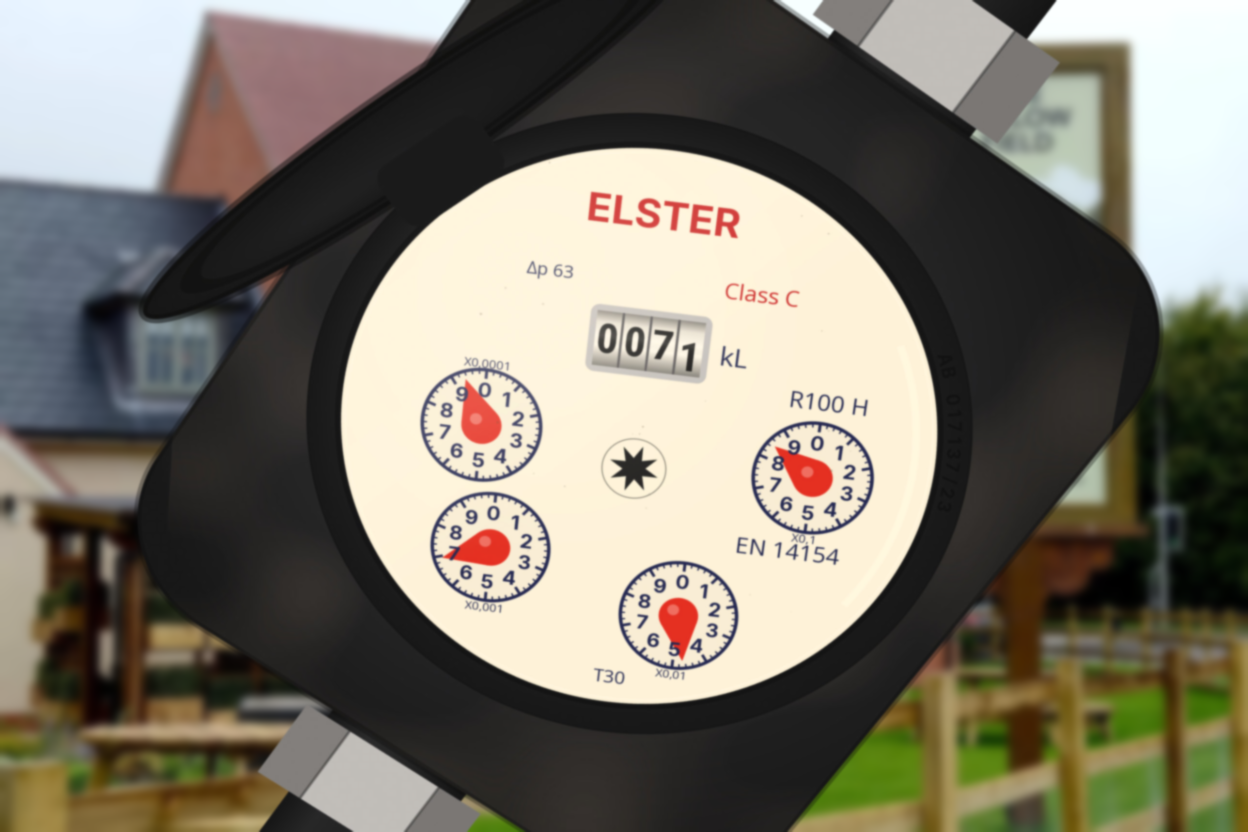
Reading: 70.8469 kL
